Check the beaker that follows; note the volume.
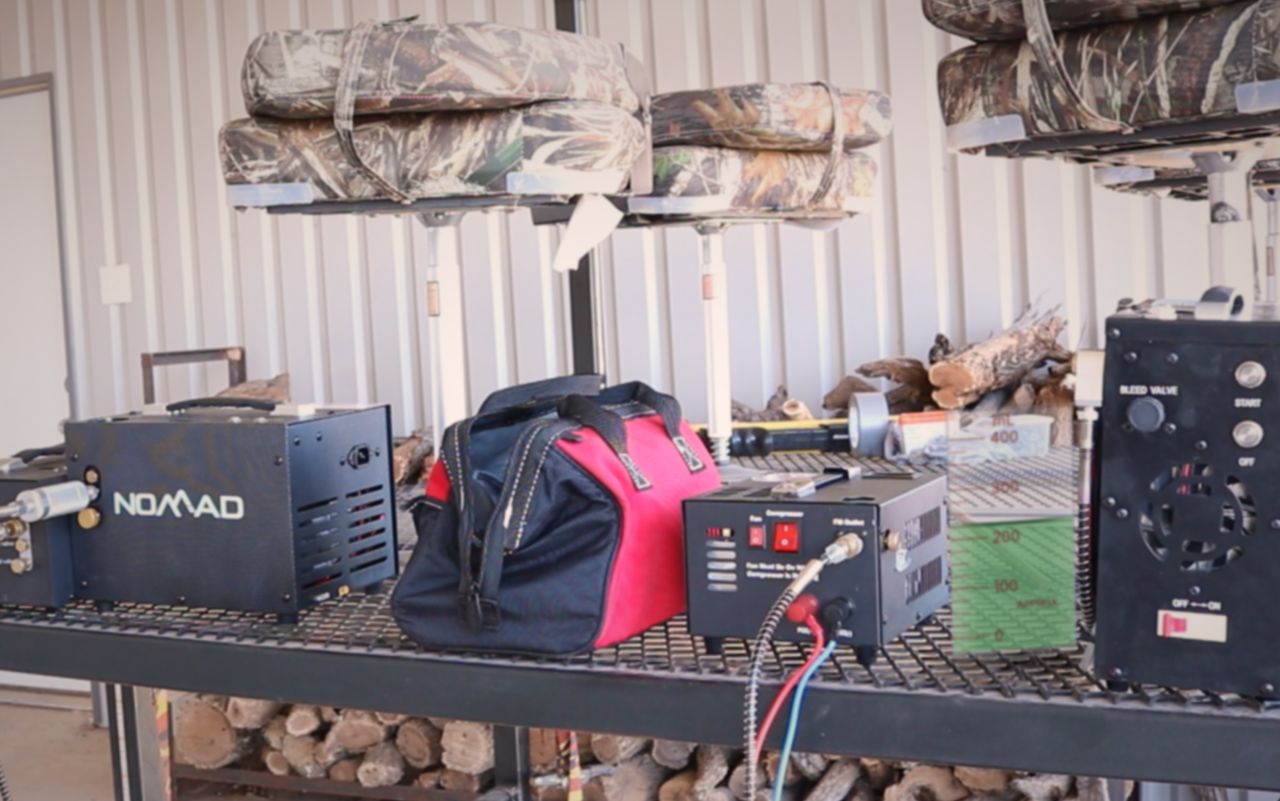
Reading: 225 mL
